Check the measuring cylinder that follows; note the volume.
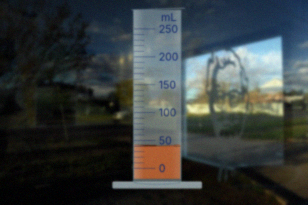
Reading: 40 mL
